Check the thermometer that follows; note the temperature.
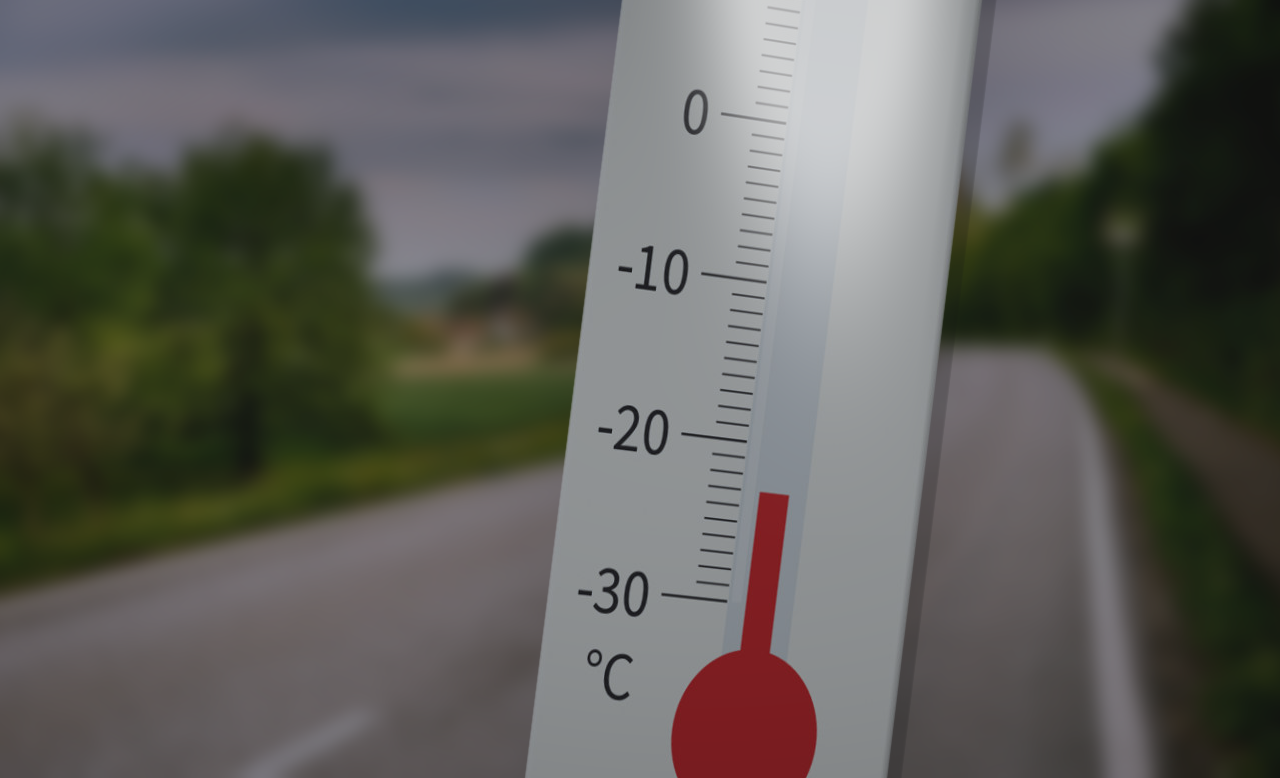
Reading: -23 °C
